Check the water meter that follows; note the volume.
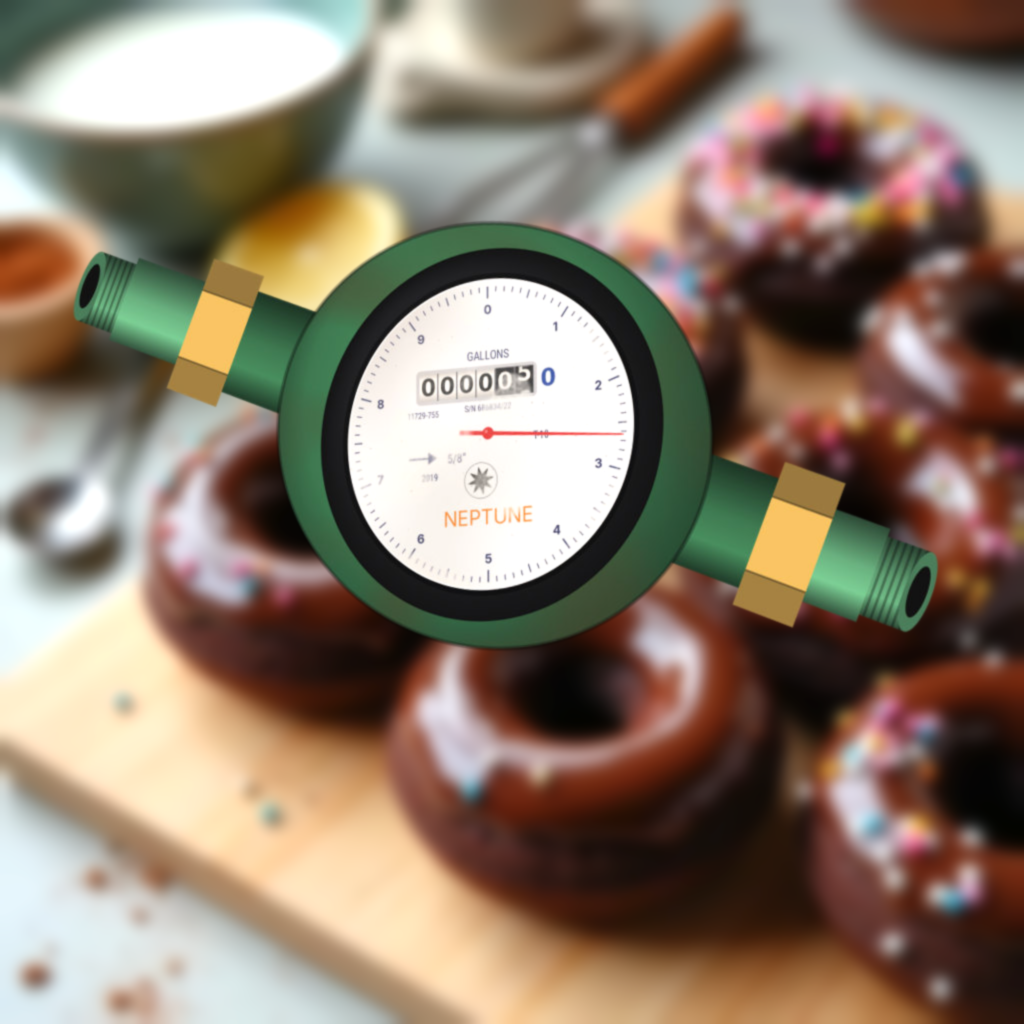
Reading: 52.6 gal
